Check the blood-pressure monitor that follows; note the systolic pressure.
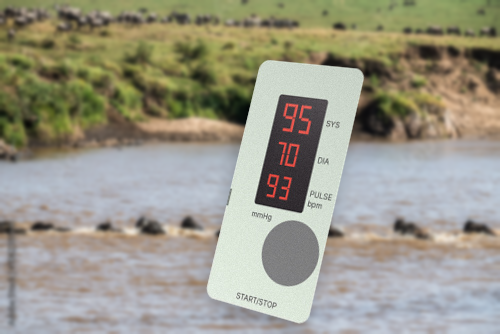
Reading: 95 mmHg
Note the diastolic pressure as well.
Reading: 70 mmHg
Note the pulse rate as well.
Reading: 93 bpm
